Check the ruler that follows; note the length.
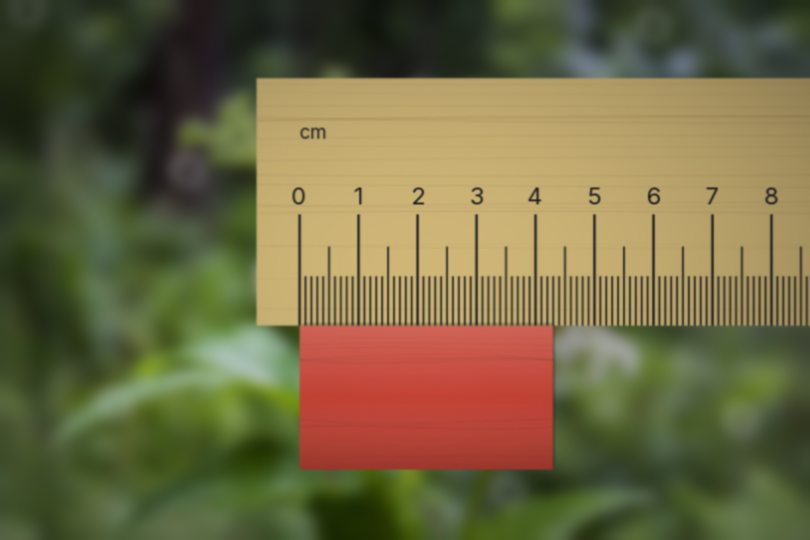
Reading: 4.3 cm
